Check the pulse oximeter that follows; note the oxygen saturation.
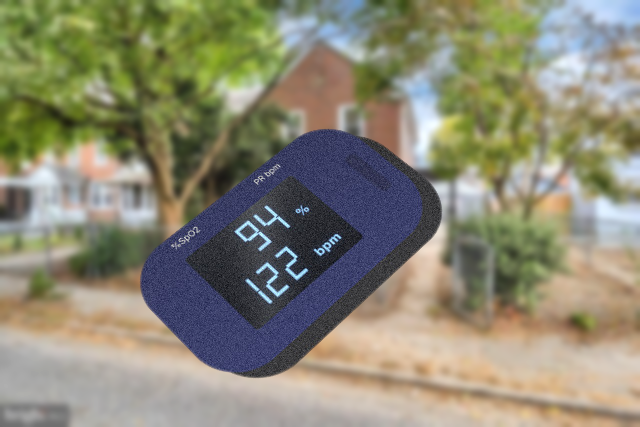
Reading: 94 %
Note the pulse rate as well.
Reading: 122 bpm
